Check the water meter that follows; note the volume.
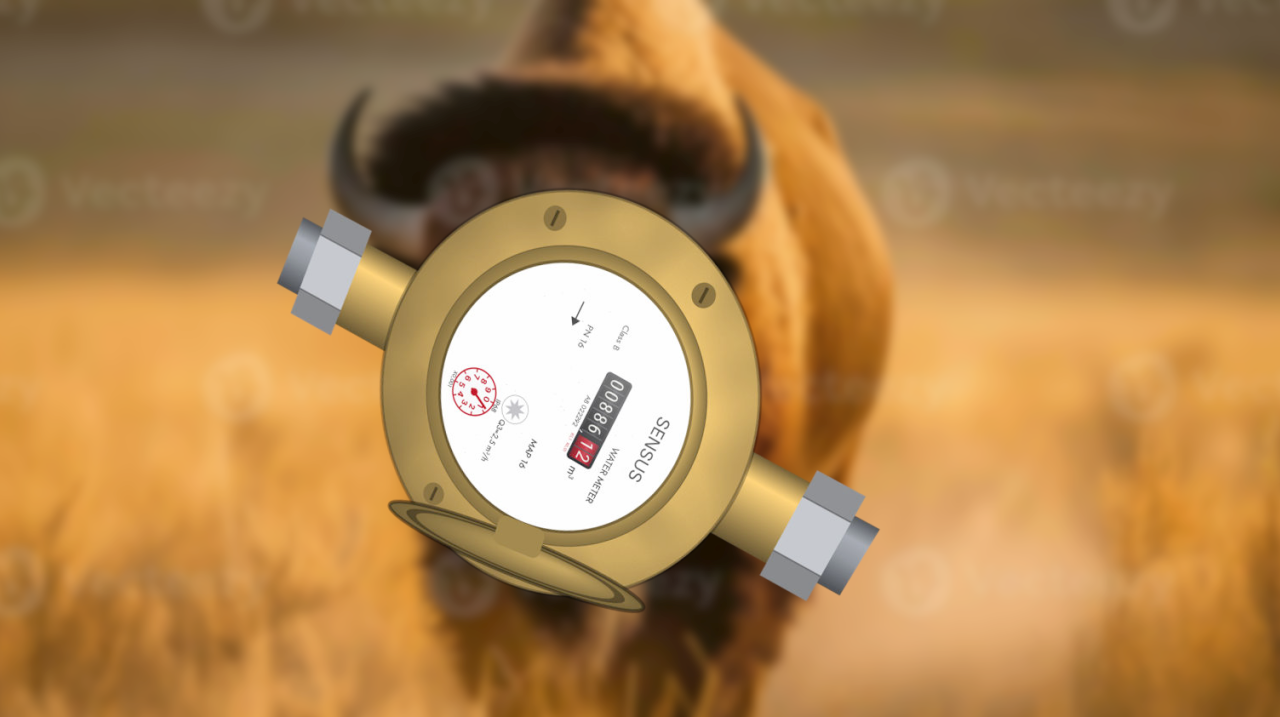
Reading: 886.120 m³
